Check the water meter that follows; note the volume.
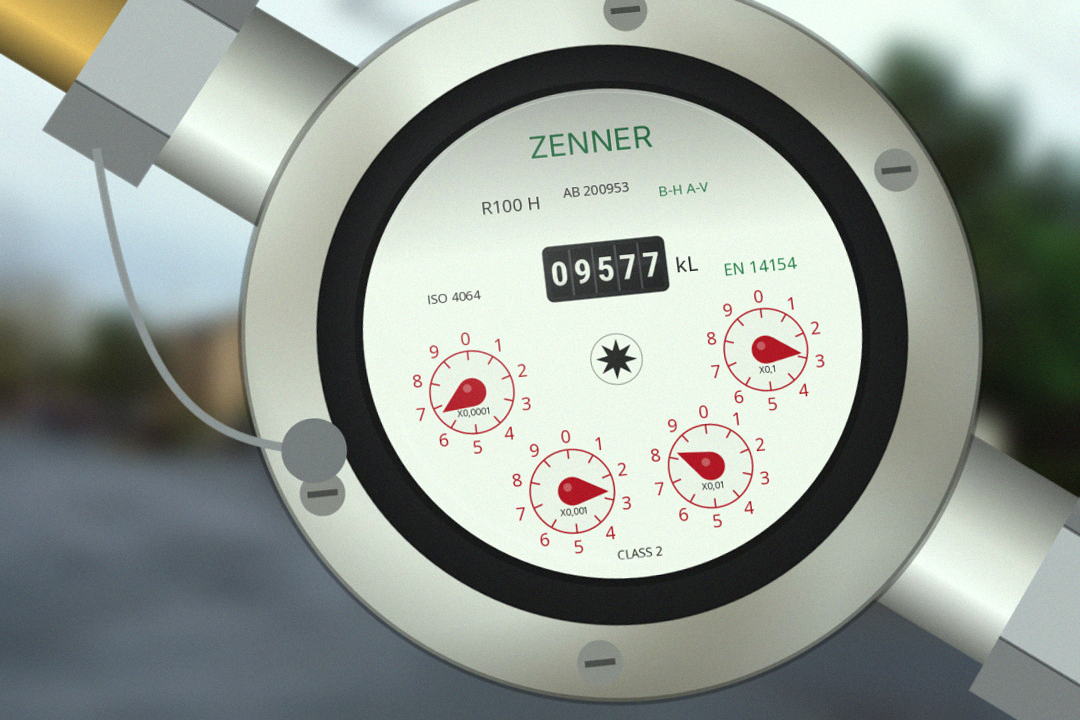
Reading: 9577.2826 kL
